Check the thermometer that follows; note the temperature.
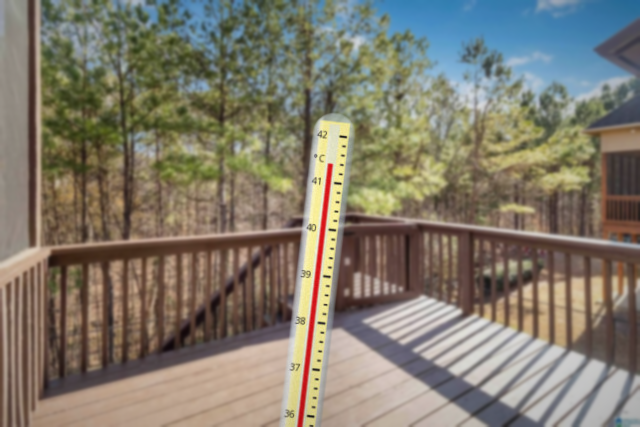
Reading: 41.4 °C
